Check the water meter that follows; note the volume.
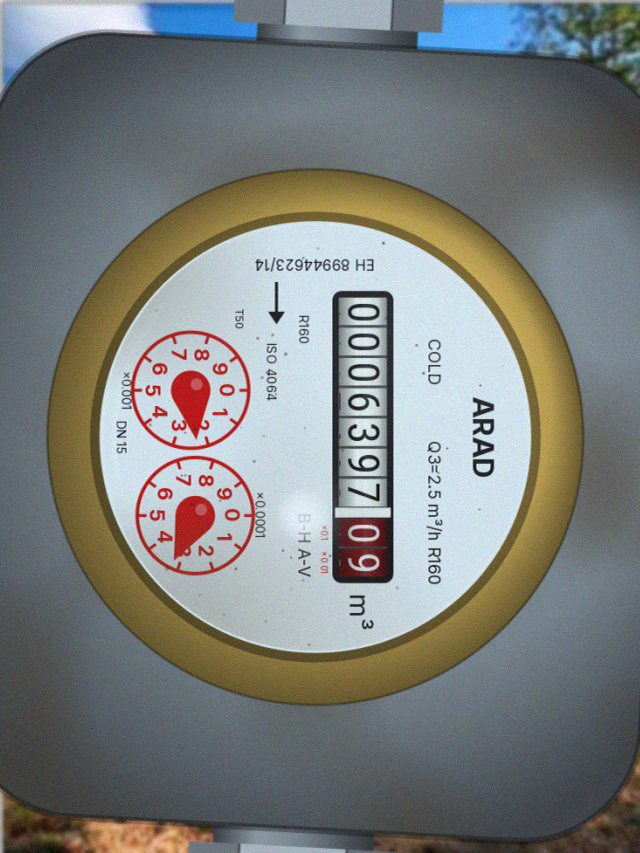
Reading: 6397.0923 m³
